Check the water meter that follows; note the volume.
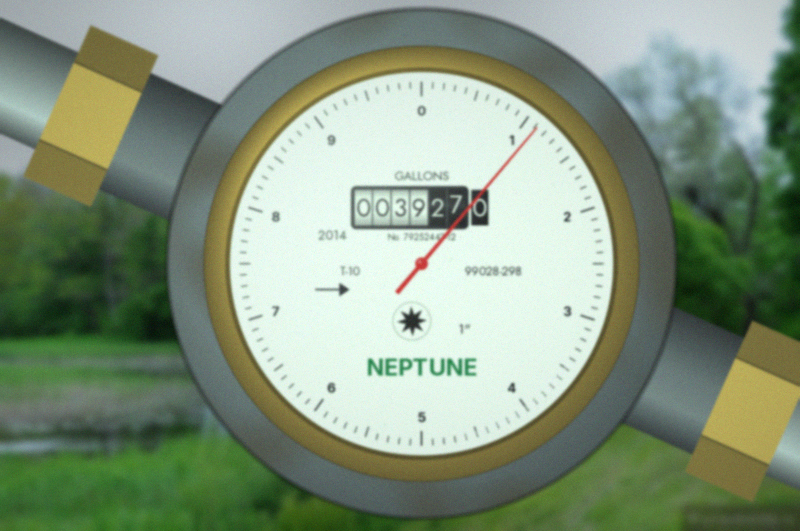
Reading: 39271.1 gal
